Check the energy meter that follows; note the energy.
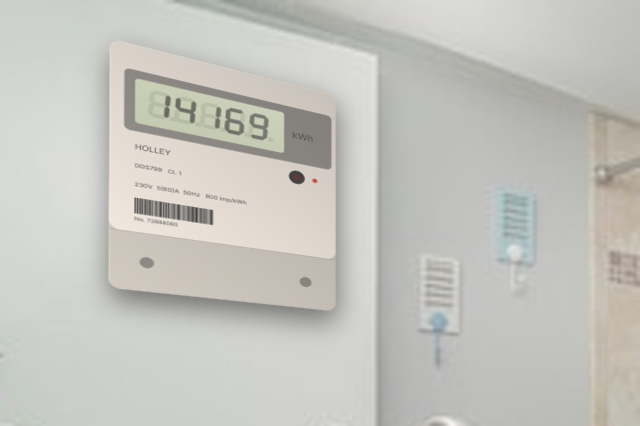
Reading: 14169 kWh
